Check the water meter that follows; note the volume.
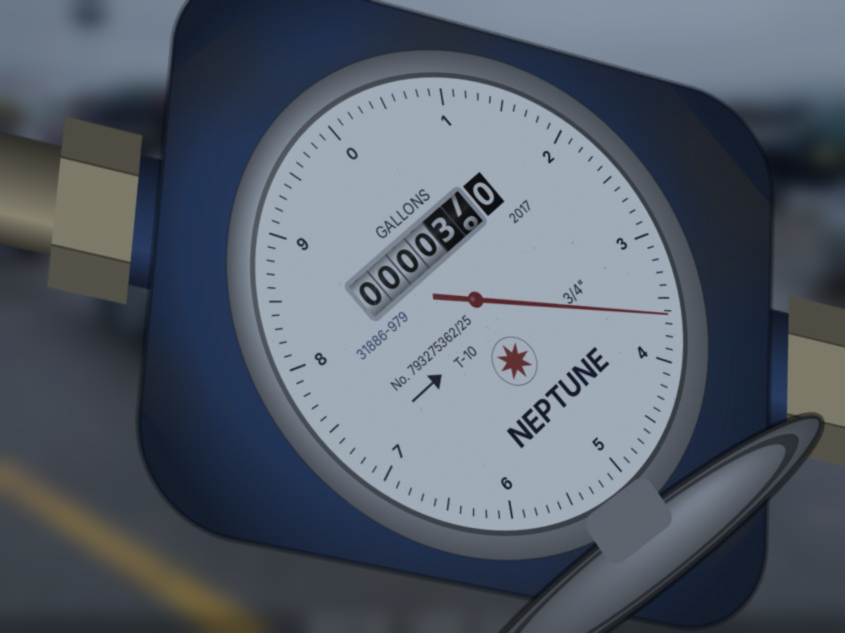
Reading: 373.6 gal
